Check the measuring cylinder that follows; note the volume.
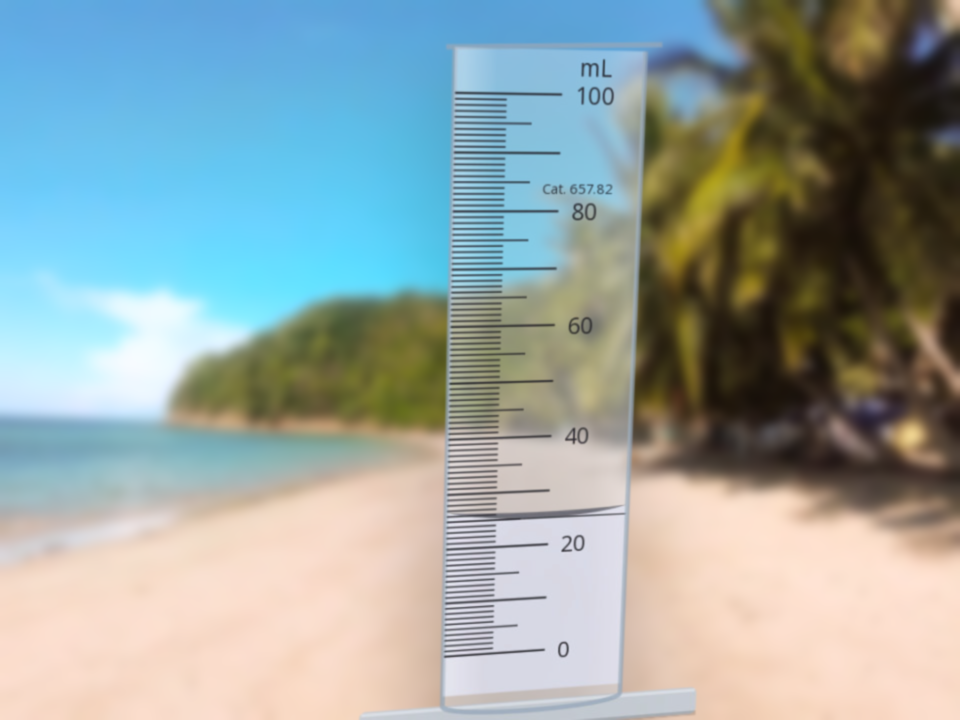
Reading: 25 mL
